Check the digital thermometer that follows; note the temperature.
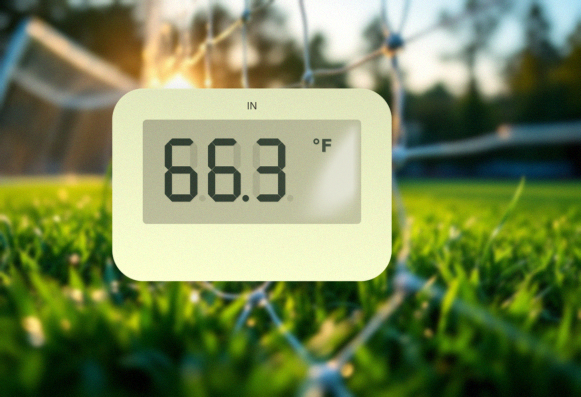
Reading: 66.3 °F
